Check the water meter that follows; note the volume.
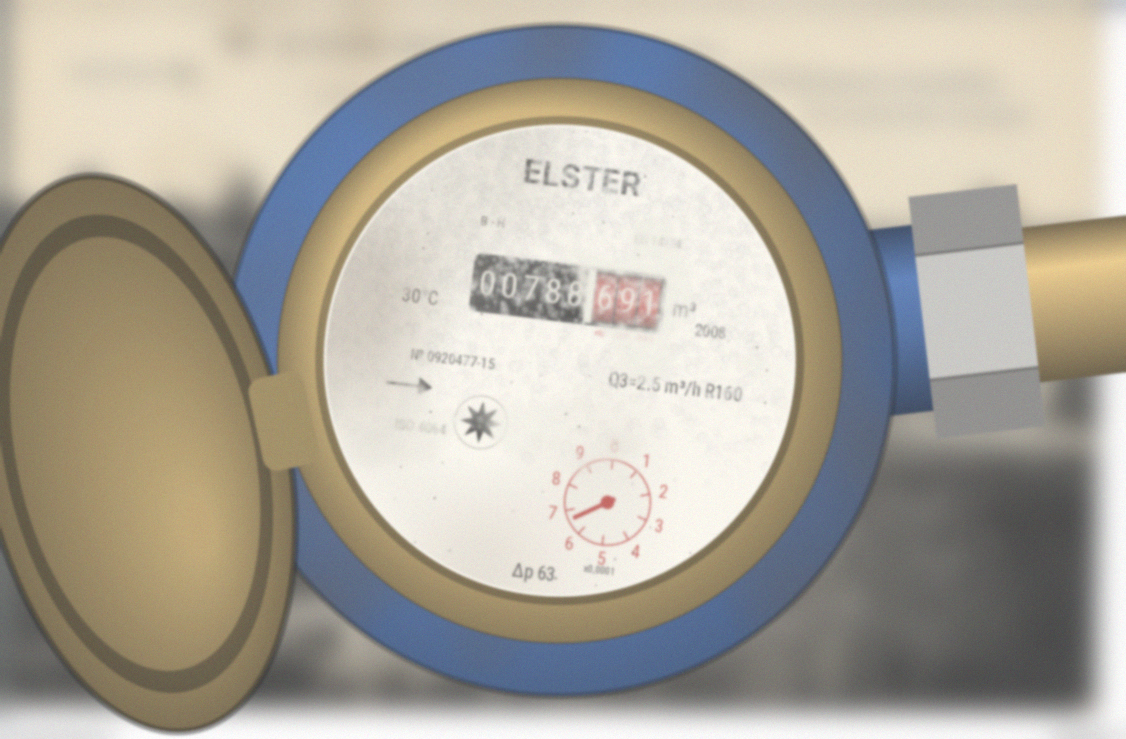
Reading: 788.6916 m³
